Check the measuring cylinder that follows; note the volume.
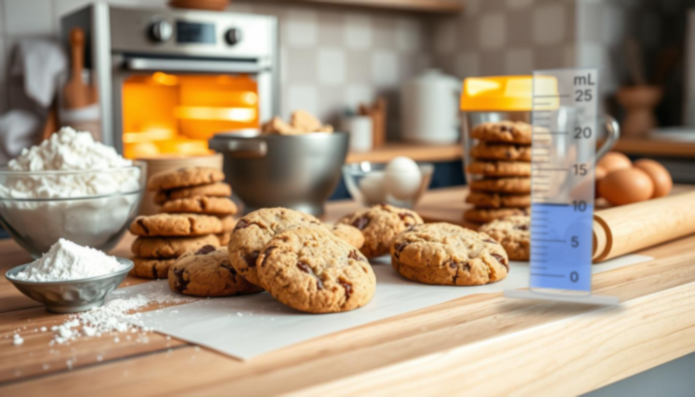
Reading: 10 mL
